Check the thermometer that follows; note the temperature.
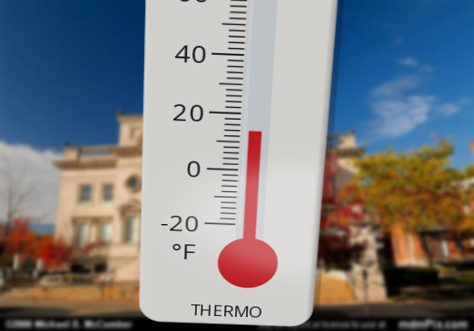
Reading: 14 °F
